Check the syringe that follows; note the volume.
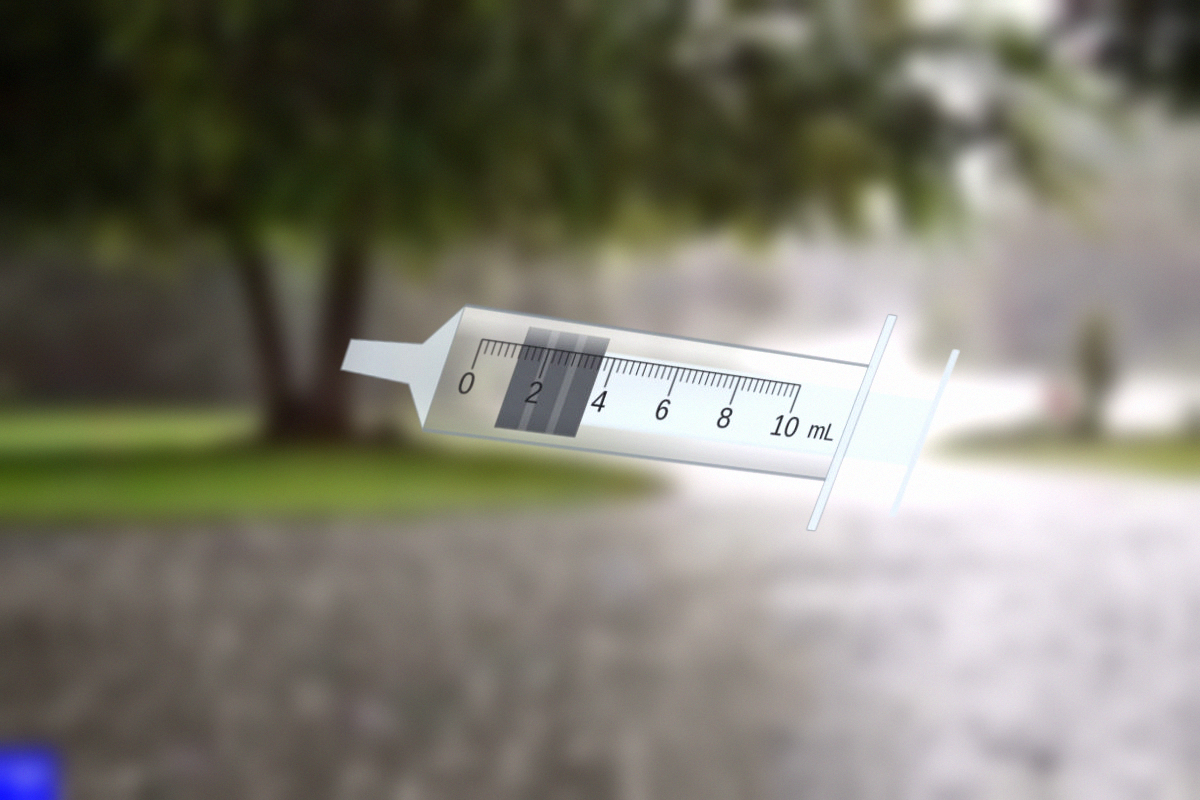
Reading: 1.2 mL
